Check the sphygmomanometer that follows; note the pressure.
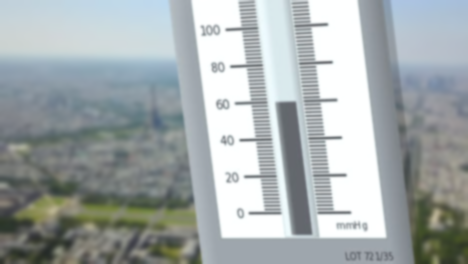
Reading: 60 mmHg
